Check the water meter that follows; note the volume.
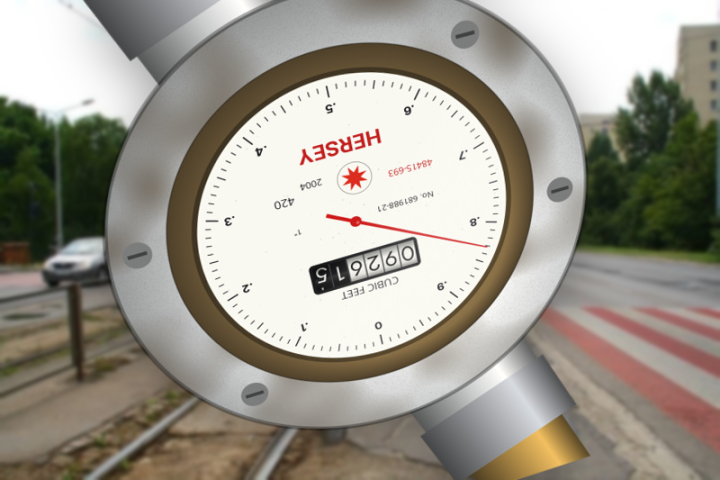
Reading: 92614.83 ft³
